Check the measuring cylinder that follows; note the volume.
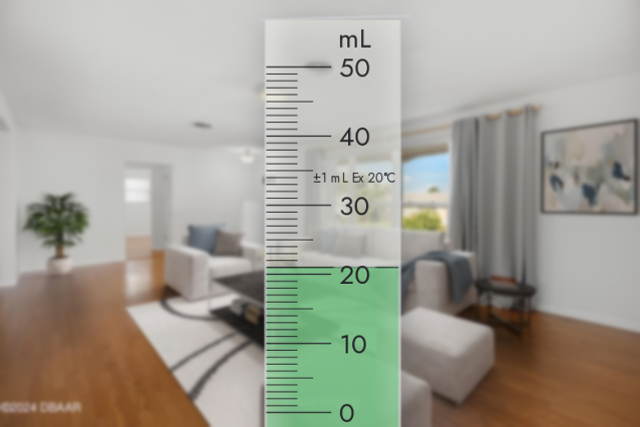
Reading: 21 mL
